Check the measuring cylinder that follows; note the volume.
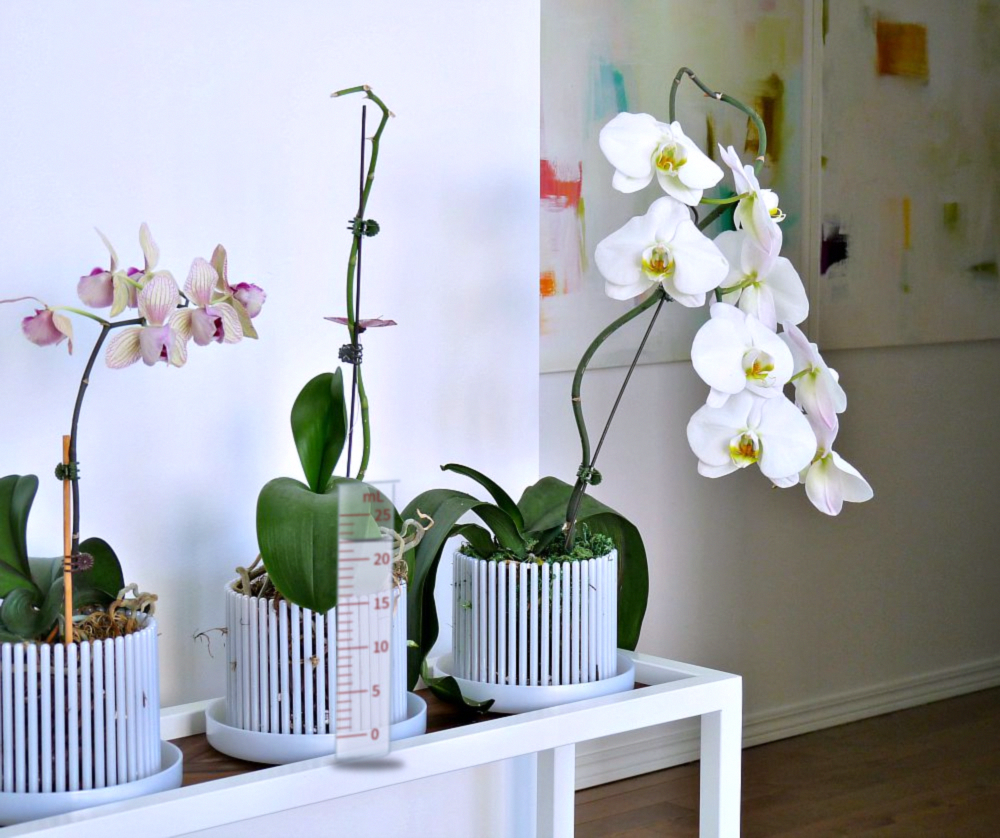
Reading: 22 mL
